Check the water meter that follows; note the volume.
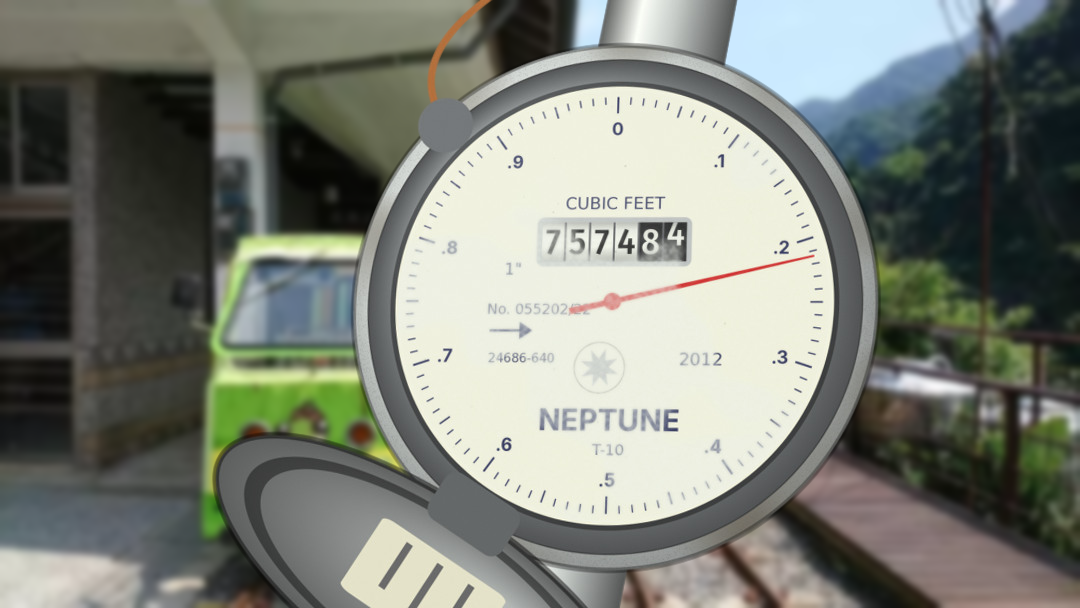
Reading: 757484.21 ft³
